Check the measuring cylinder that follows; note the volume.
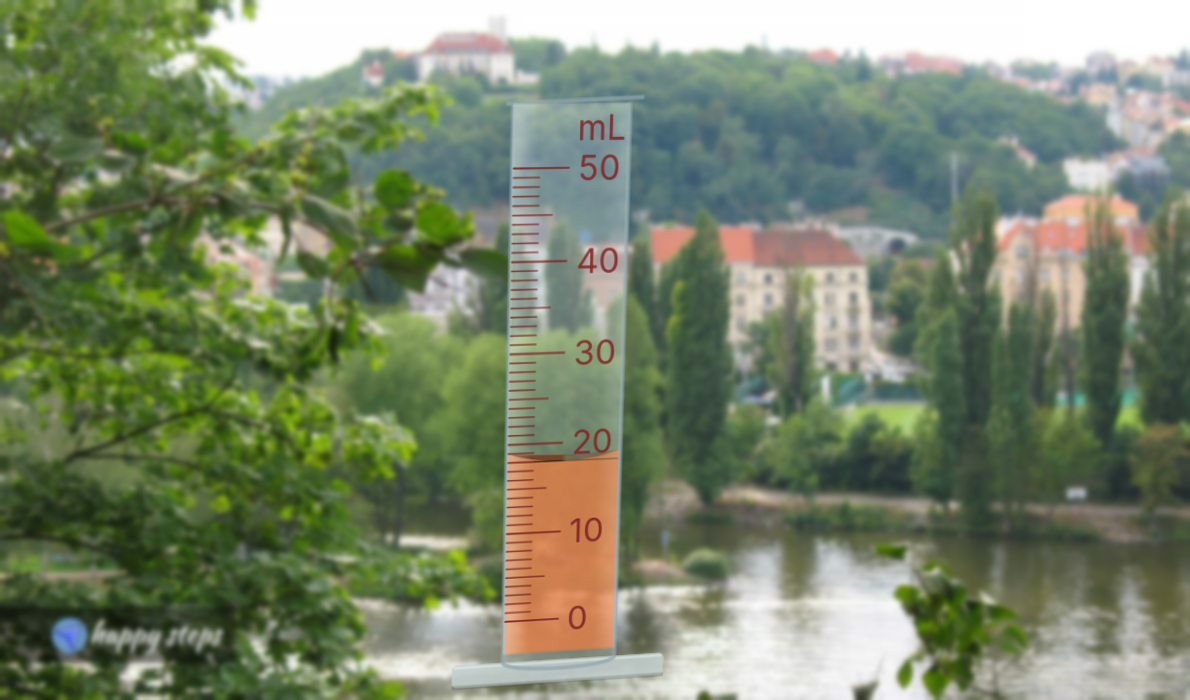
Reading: 18 mL
